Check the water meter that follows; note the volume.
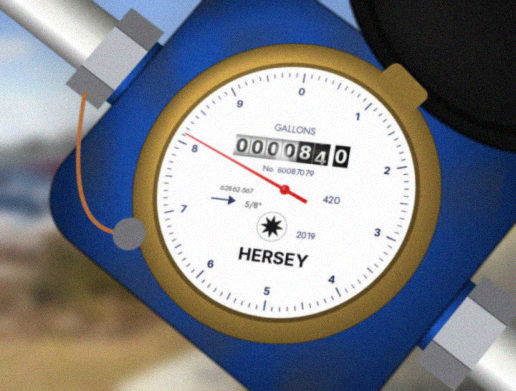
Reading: 838.1 gal
